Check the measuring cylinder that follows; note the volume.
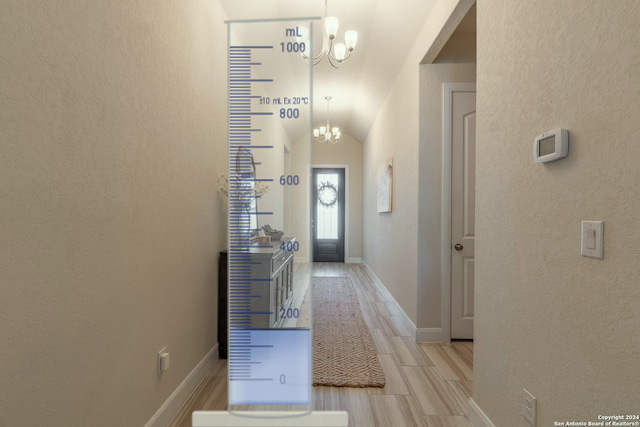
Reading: 150 mL
